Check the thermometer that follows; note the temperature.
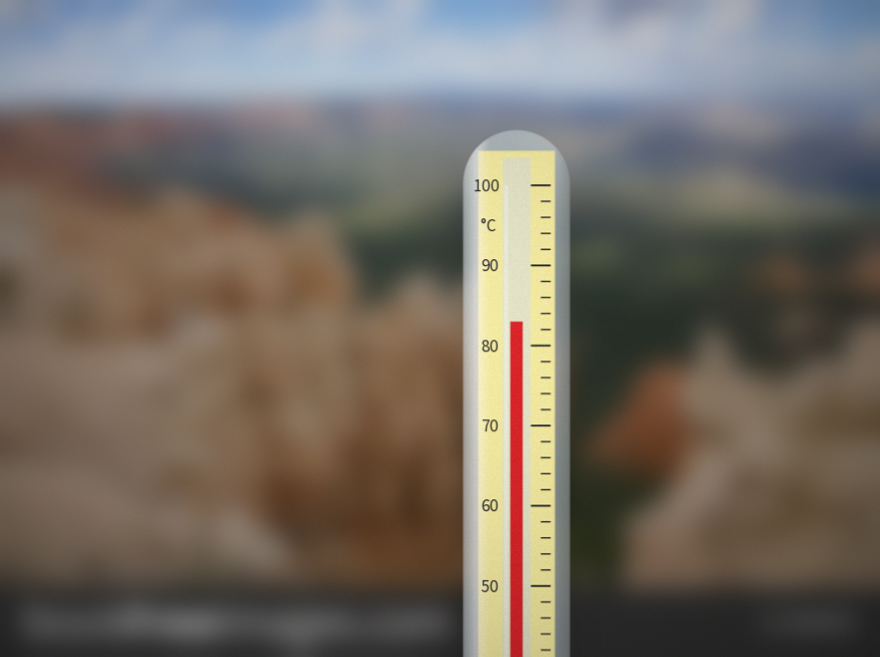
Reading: 83 °C
